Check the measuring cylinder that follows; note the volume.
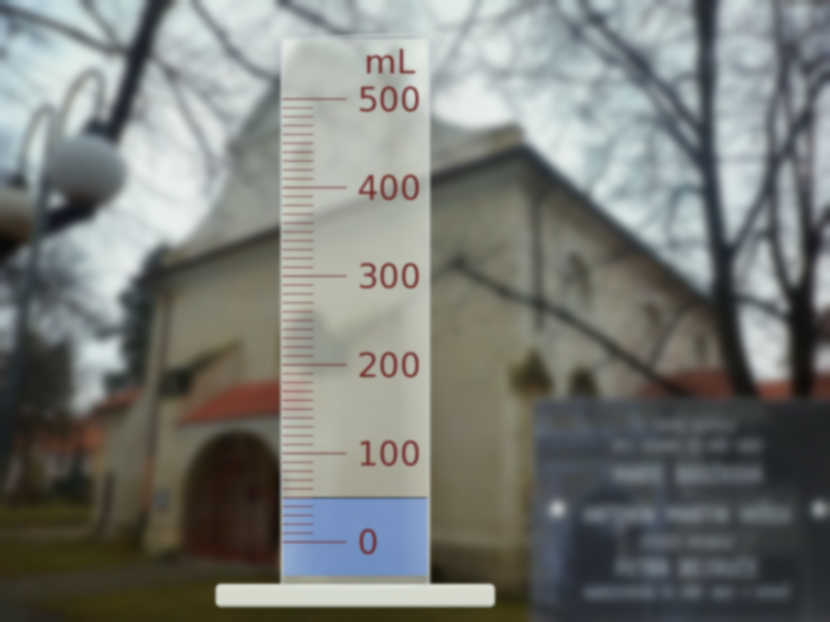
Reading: 50 mL
